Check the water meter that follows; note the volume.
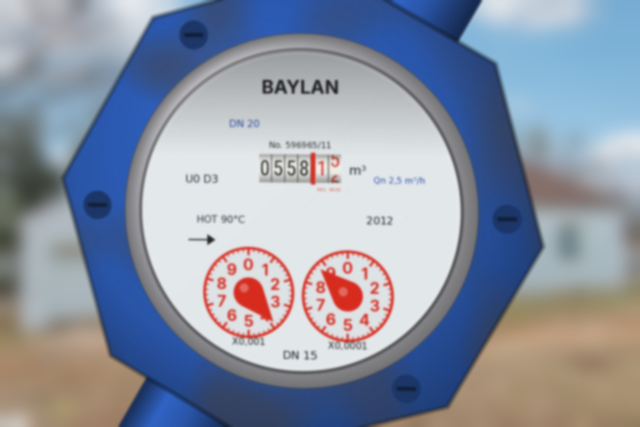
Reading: 558.1538 m³
